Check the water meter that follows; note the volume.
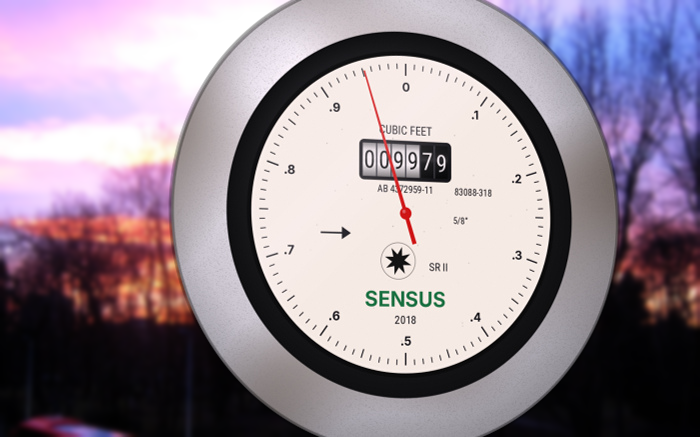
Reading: 9978.95 ft³
